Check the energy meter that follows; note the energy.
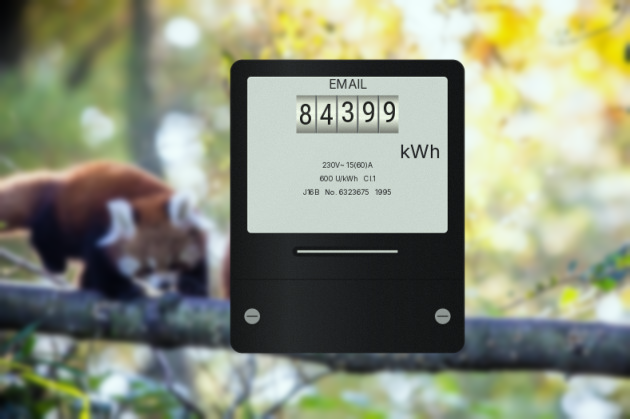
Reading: 84399 kWh
